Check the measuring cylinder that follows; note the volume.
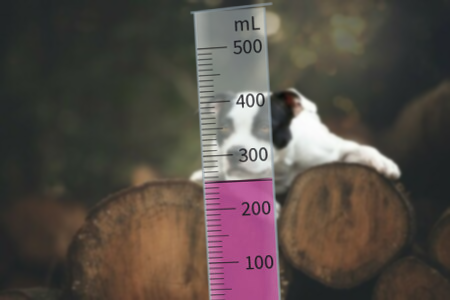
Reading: 250 mL
